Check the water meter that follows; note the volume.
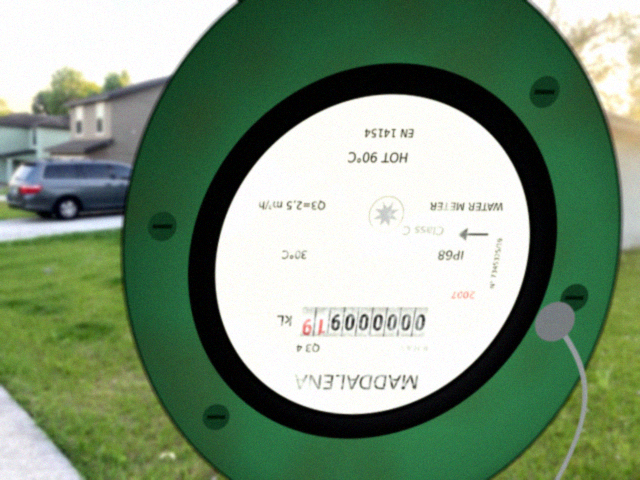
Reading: 9.19 kL
